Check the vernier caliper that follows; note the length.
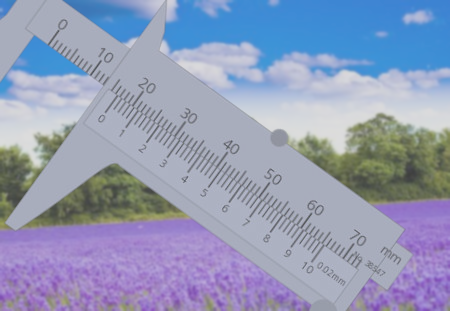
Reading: 16.5 mm
